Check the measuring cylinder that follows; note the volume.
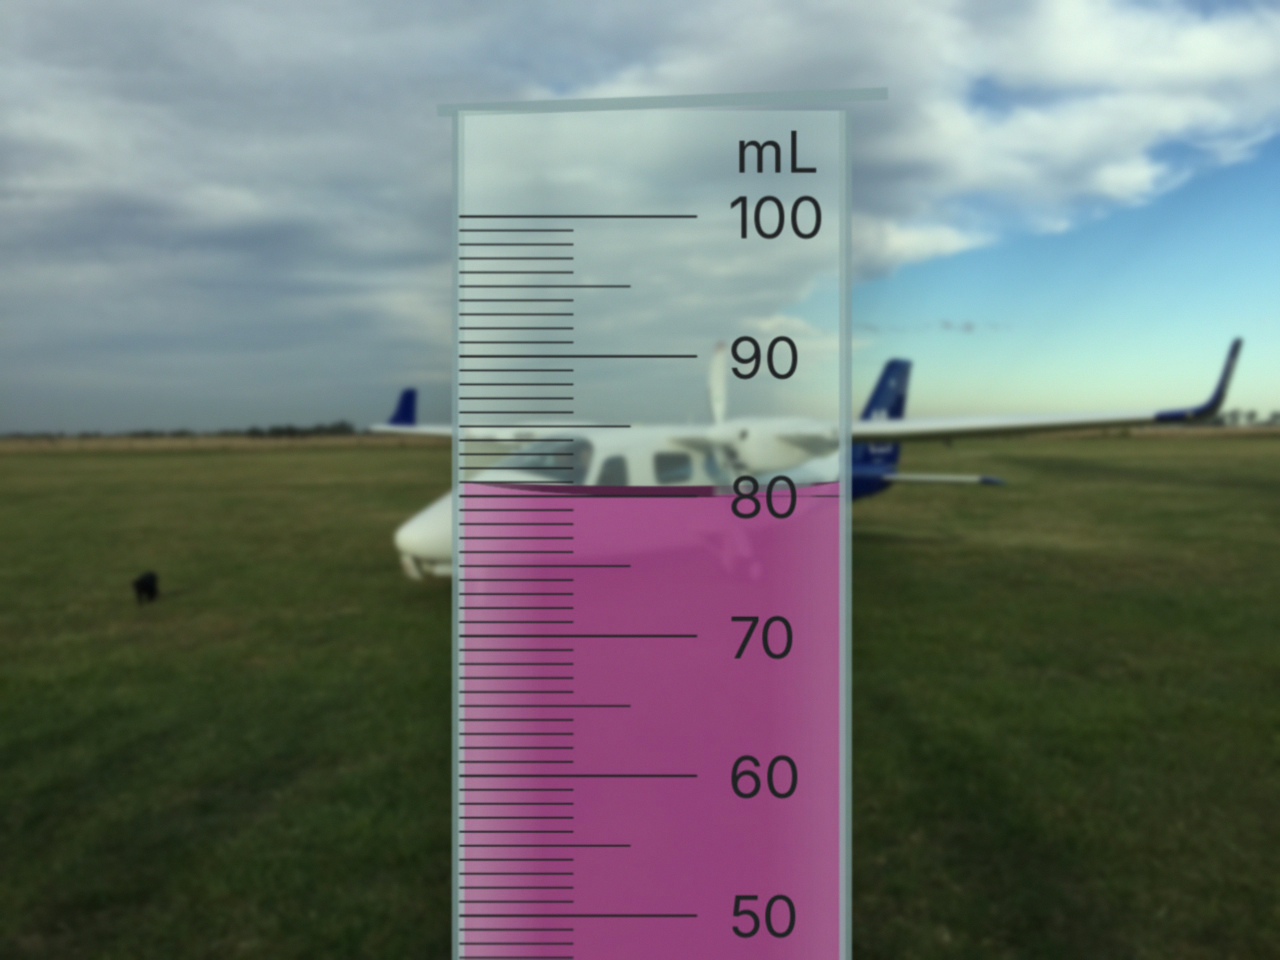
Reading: 80 mL
